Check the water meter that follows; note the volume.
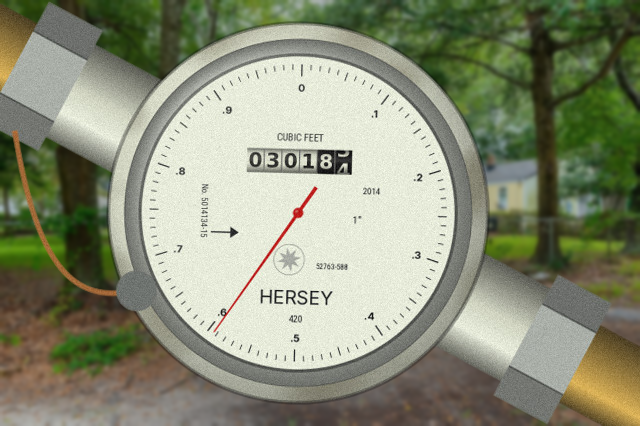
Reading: 30183.59 ft³
